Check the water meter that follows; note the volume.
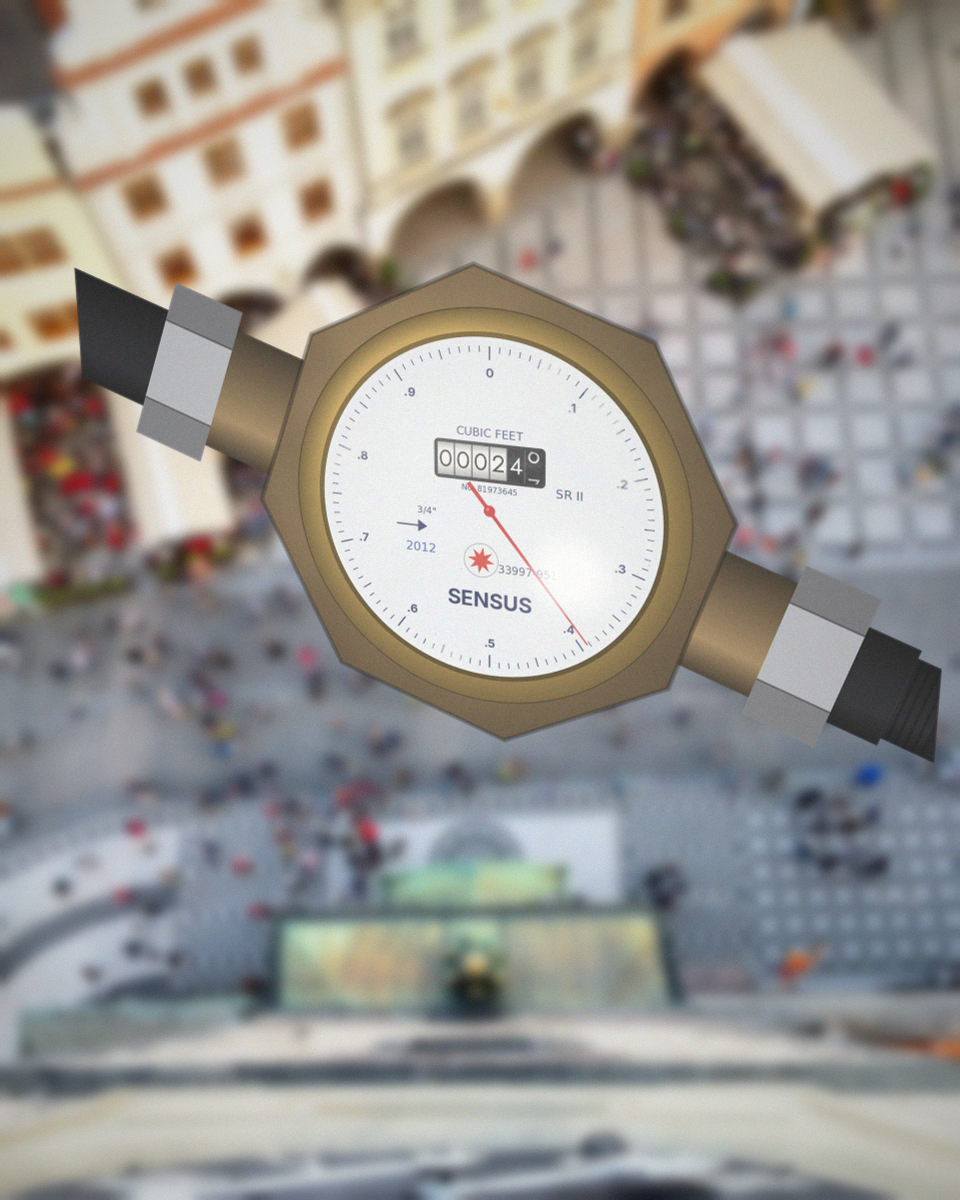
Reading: 246.39 ft³
